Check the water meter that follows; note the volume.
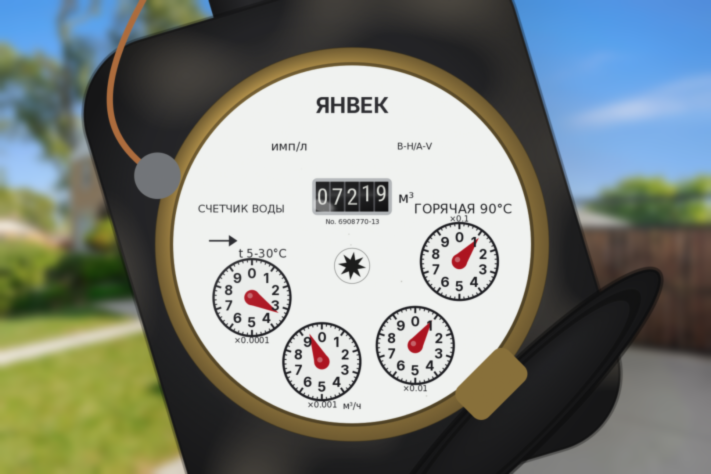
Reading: 7219.1093 m³
